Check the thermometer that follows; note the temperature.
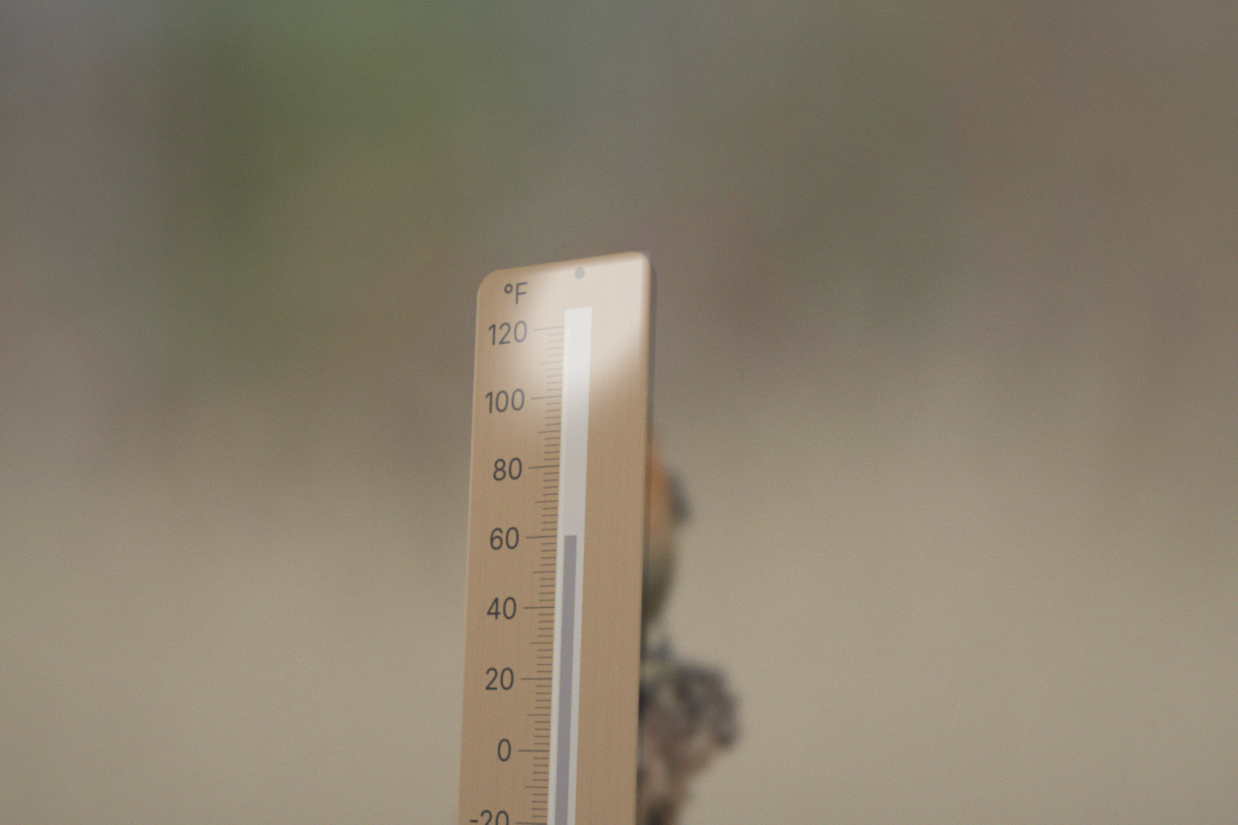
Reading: 60 °F
